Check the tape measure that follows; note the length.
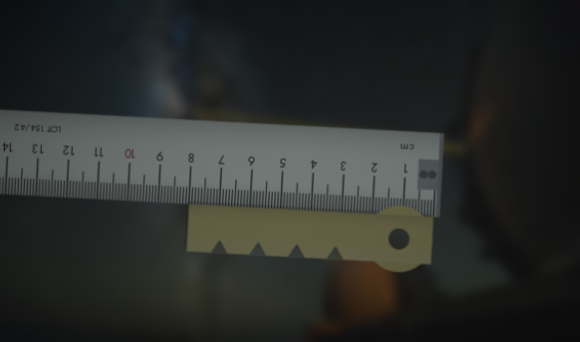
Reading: 8 cm
